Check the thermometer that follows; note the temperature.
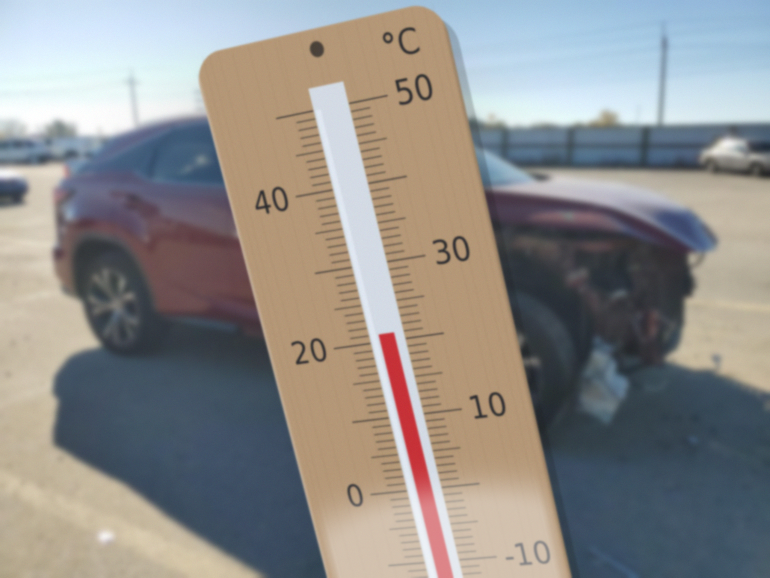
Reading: 21 °C
